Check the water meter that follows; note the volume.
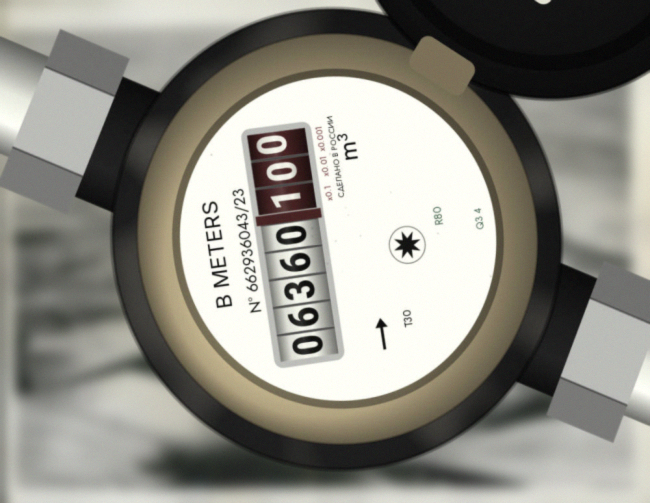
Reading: 6360.100 m³
